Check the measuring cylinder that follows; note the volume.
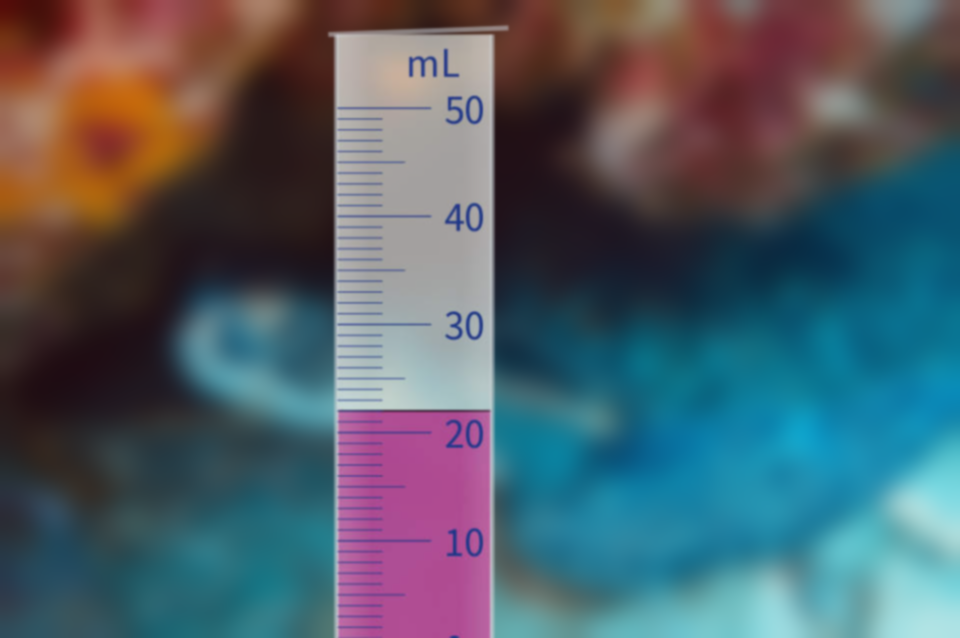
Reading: 22 mL
